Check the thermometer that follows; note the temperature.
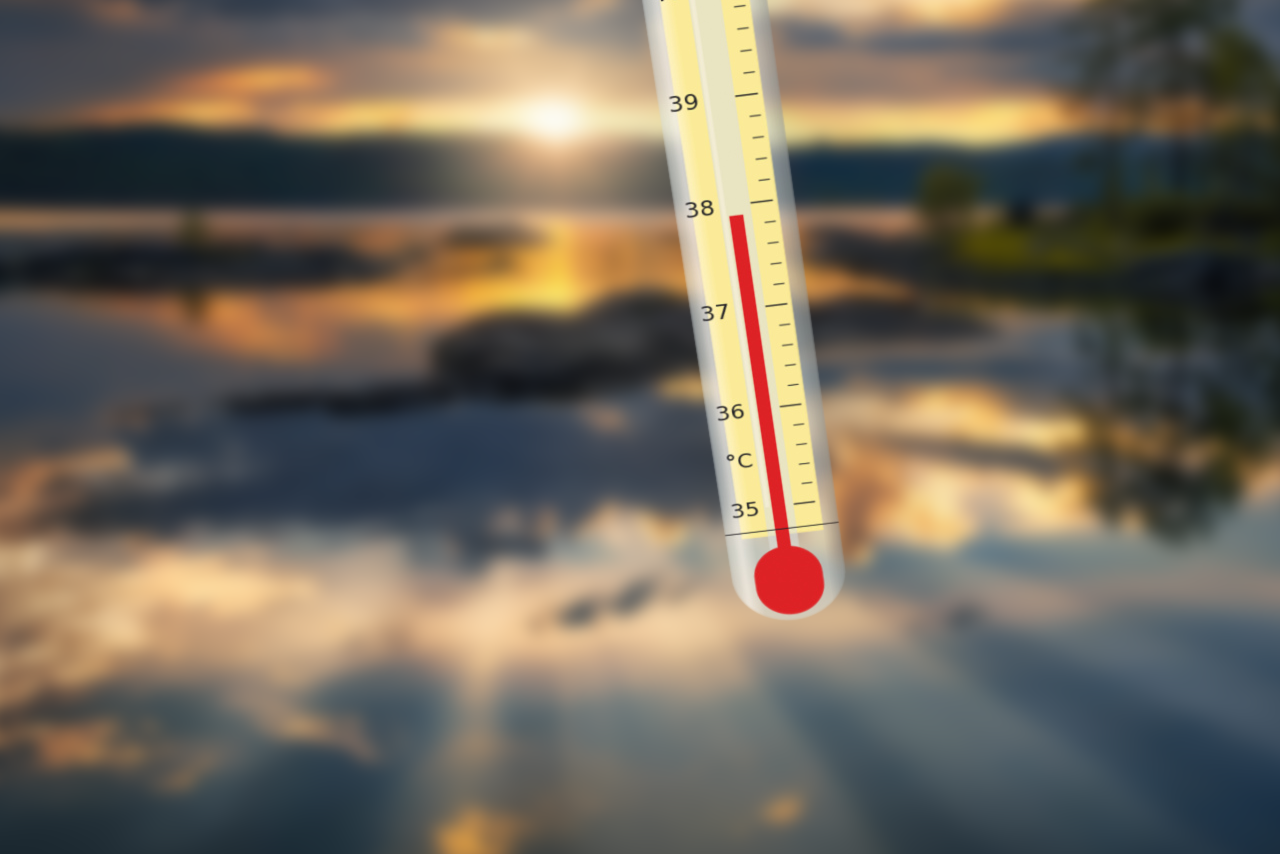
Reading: 37.9 °C
